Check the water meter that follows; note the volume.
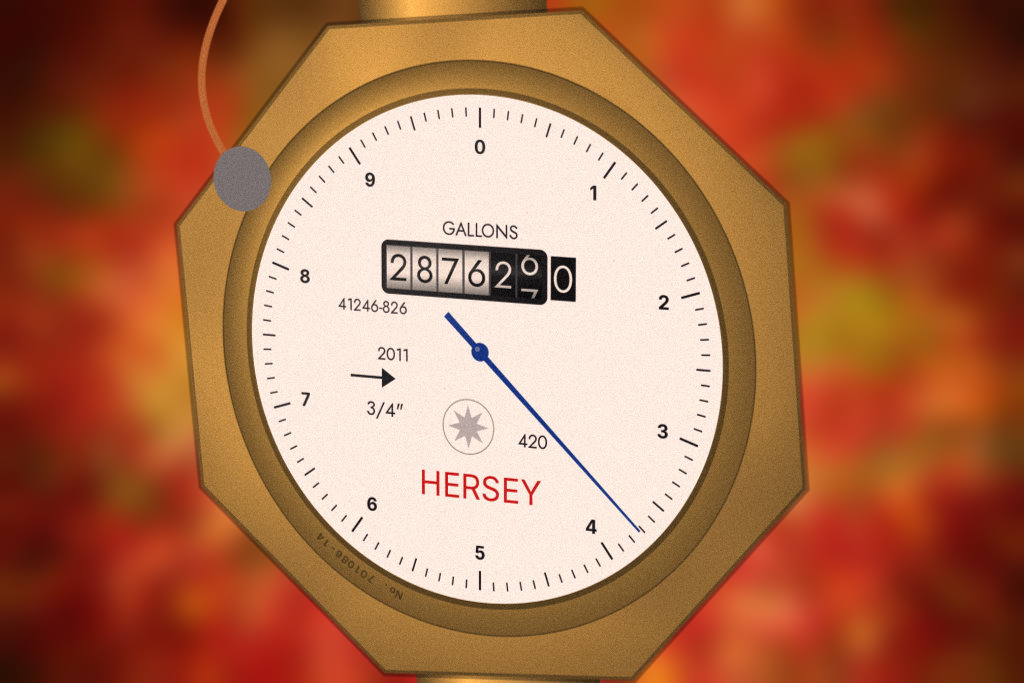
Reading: 2876263.7 gal
